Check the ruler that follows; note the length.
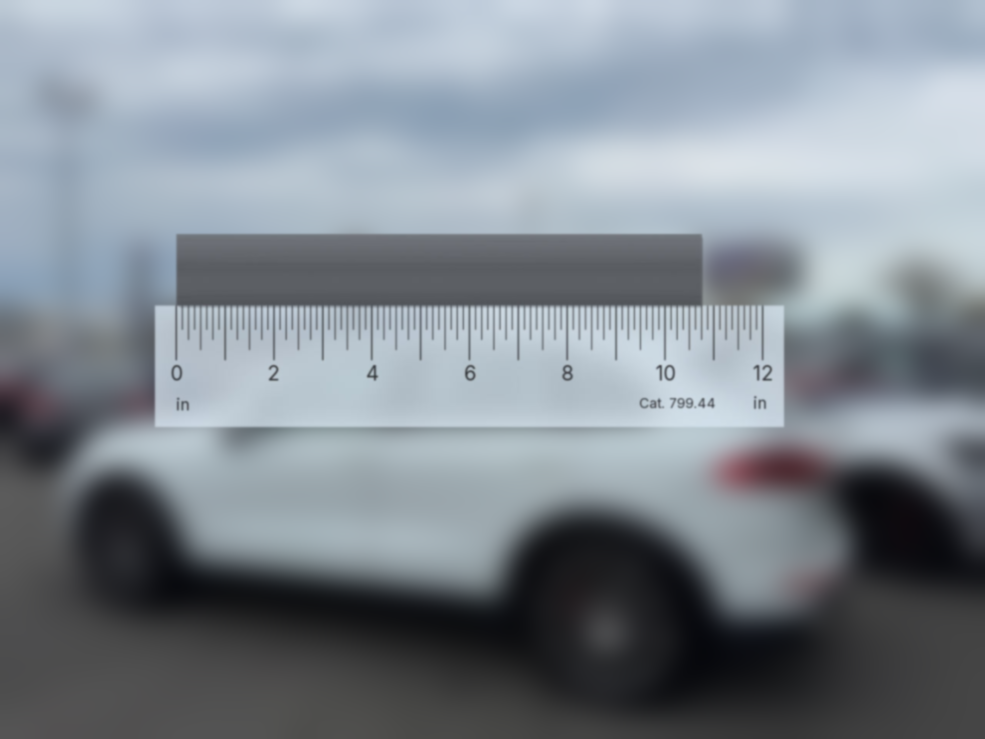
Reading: 10.75 in
